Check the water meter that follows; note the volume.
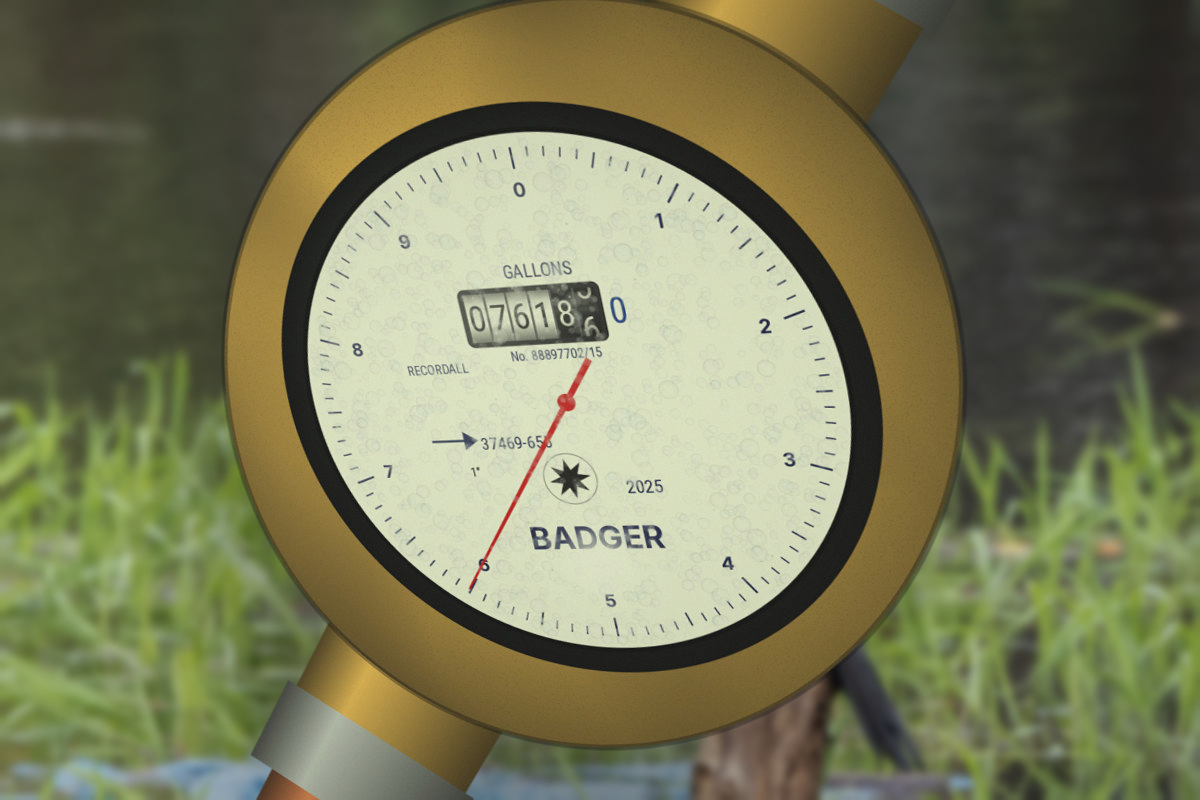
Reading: 761856.0 gal
